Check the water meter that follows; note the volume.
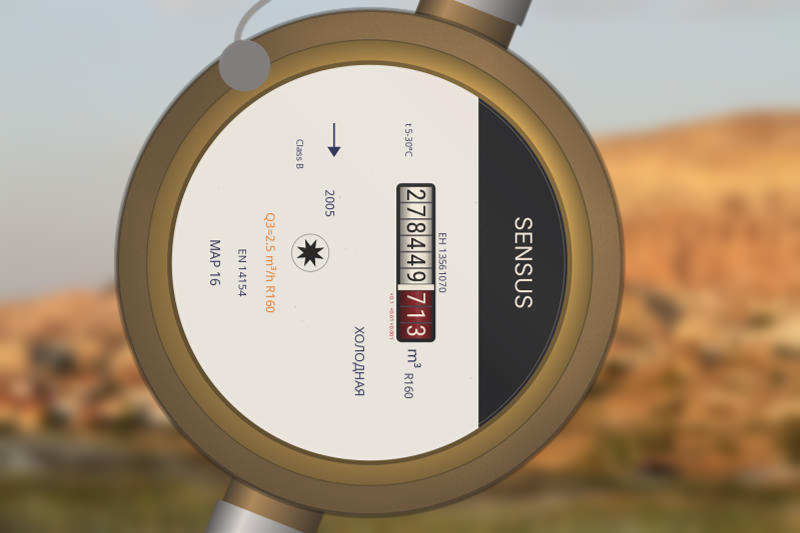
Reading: 278449.713 m³
